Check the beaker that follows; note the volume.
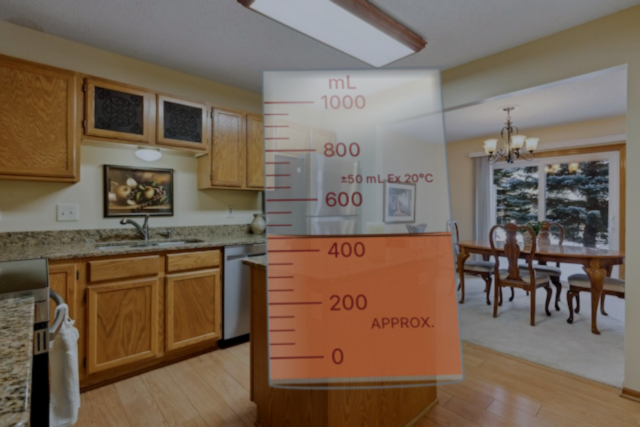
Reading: 450 mL
